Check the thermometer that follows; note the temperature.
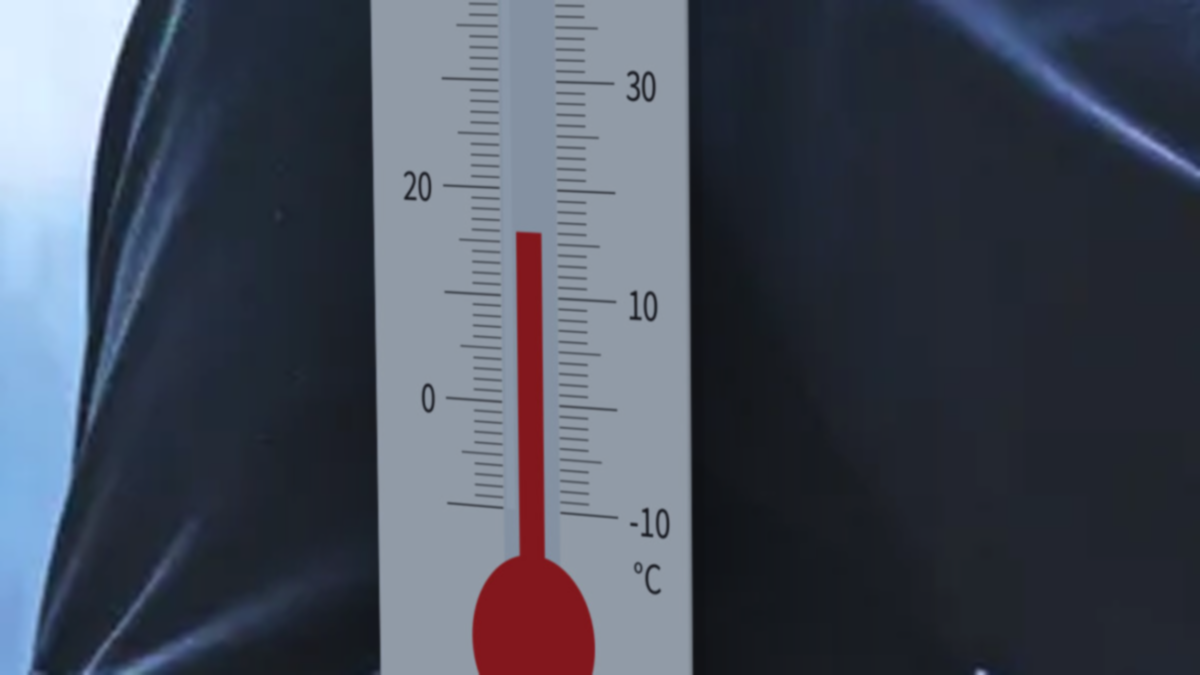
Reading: 16 °C
